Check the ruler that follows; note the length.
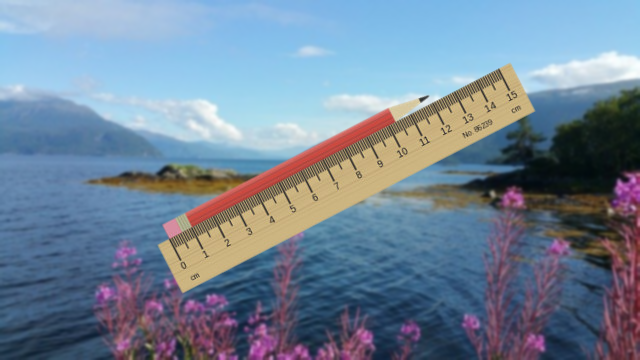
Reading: 12 cm
